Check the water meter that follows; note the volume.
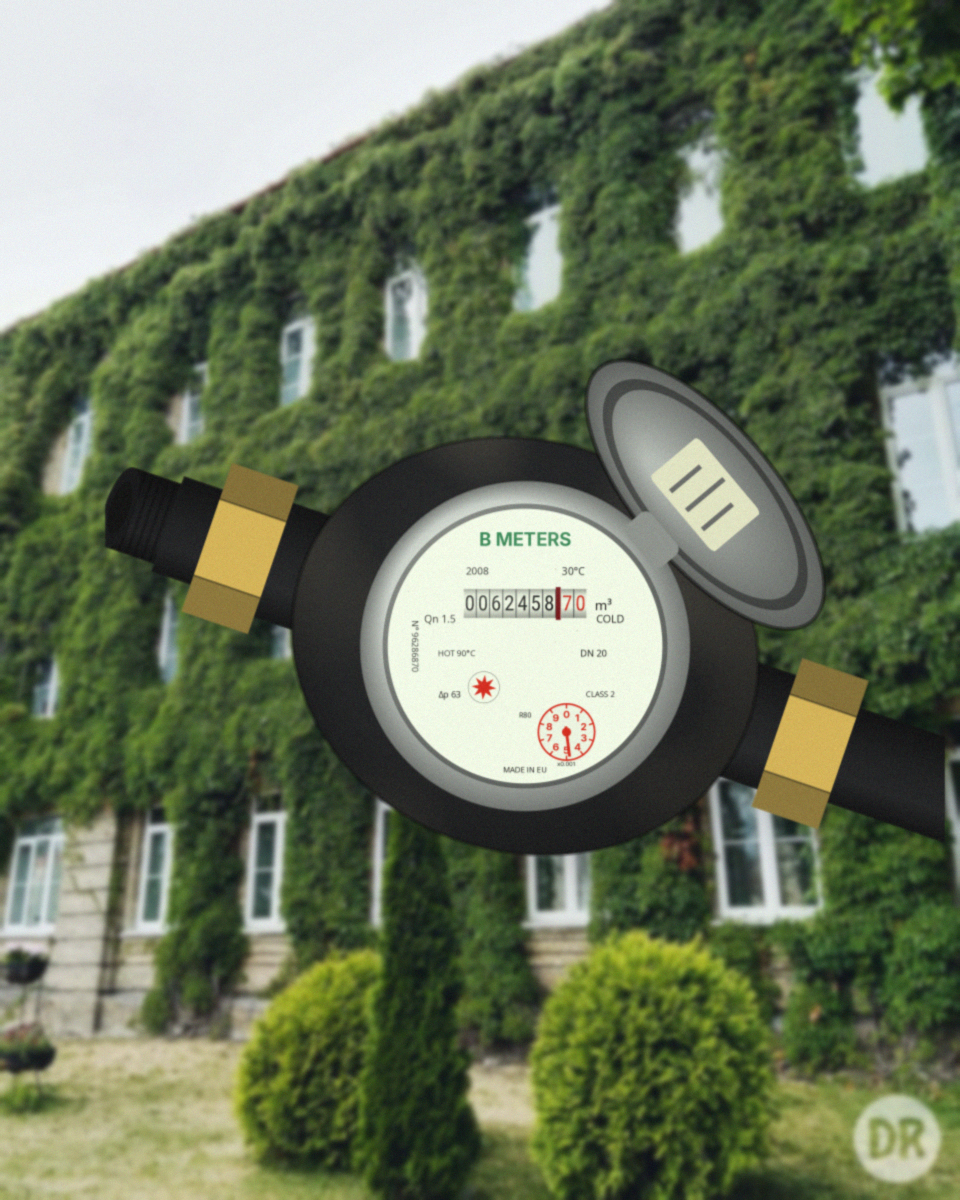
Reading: 62458.704 m³
